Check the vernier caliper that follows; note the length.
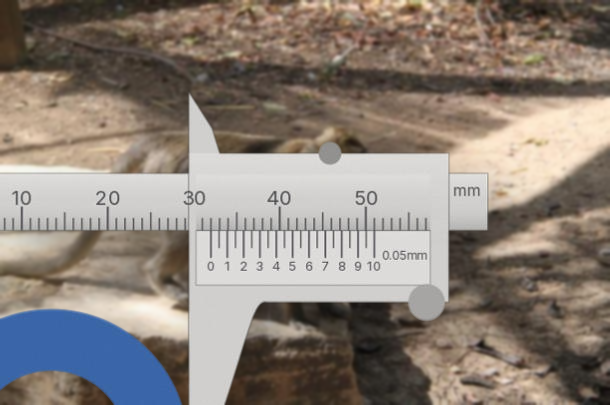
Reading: 32.0 mm
